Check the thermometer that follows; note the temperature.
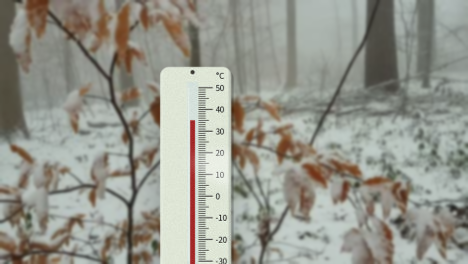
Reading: 35 °C
